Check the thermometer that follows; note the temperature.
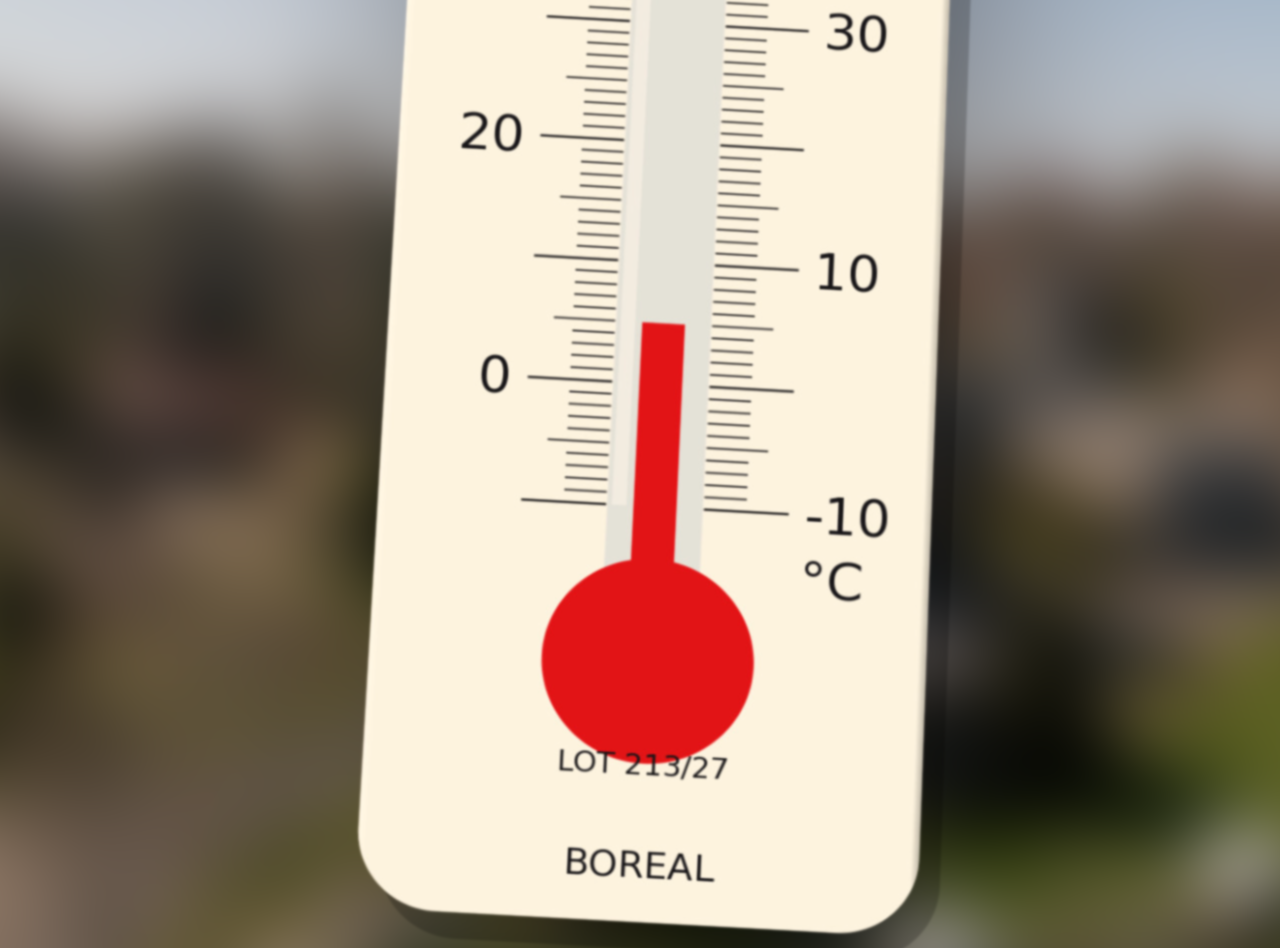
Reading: 5 °C
